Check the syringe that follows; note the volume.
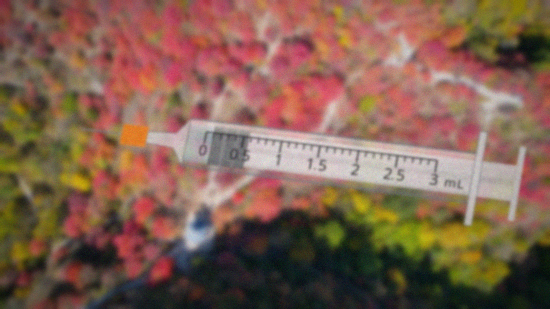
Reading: 0.1 mL
